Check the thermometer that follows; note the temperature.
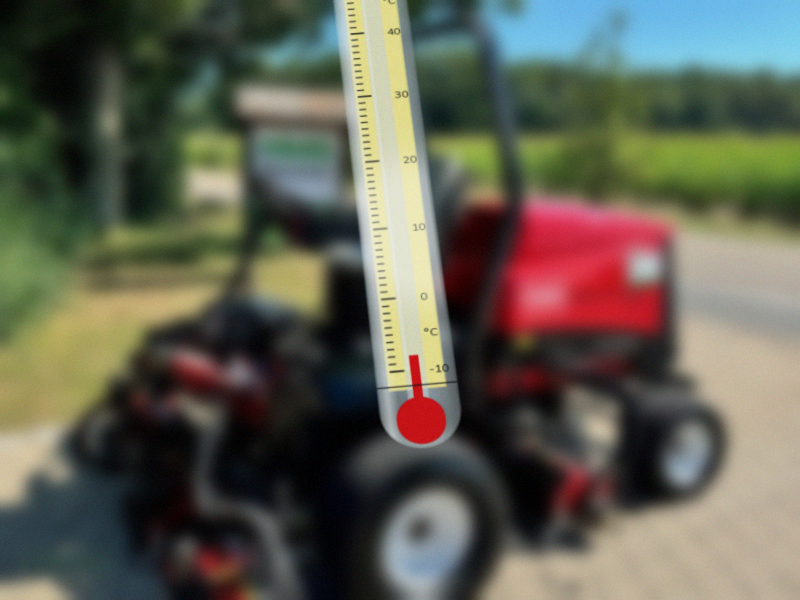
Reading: -8 °C
